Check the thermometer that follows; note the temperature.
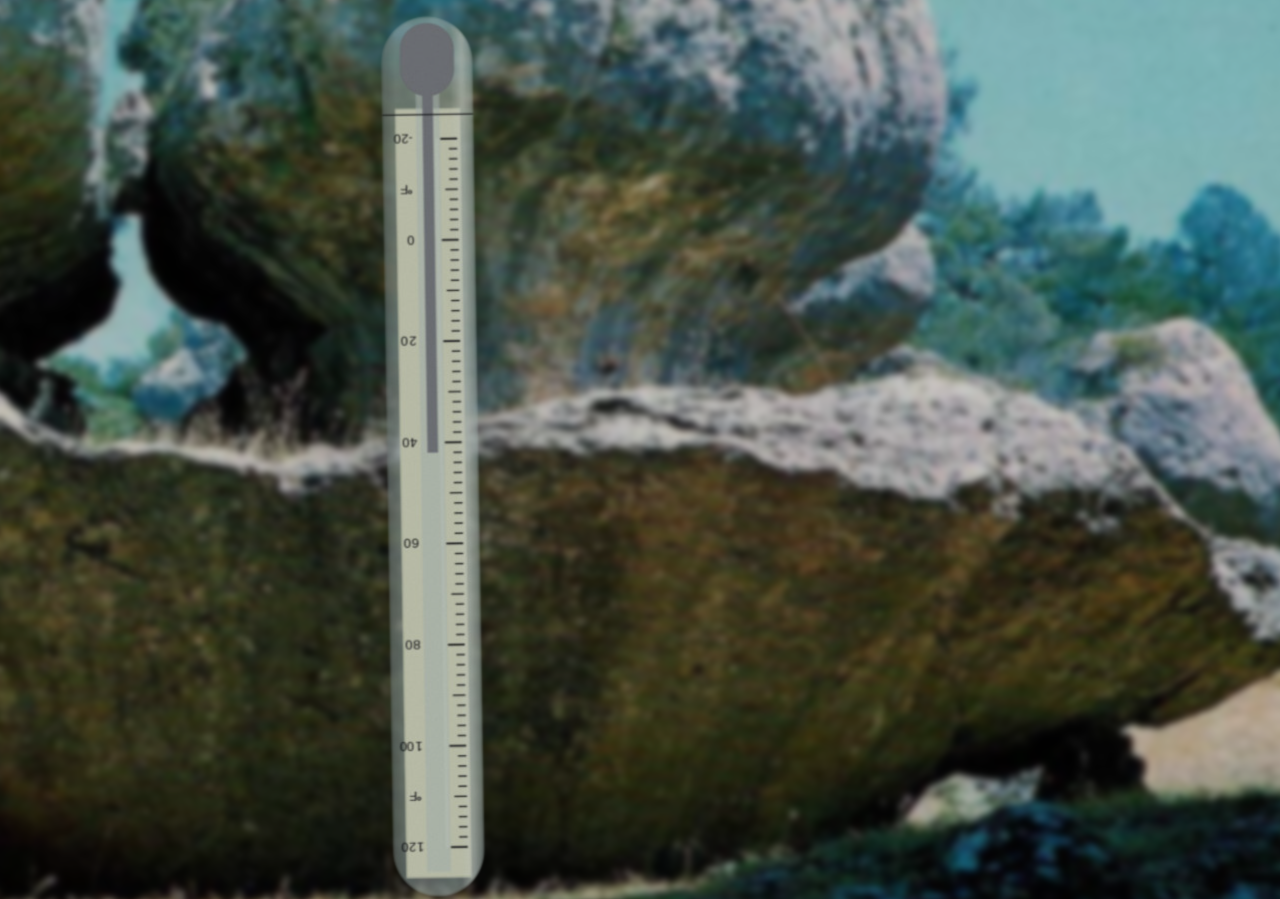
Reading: 42 °F
